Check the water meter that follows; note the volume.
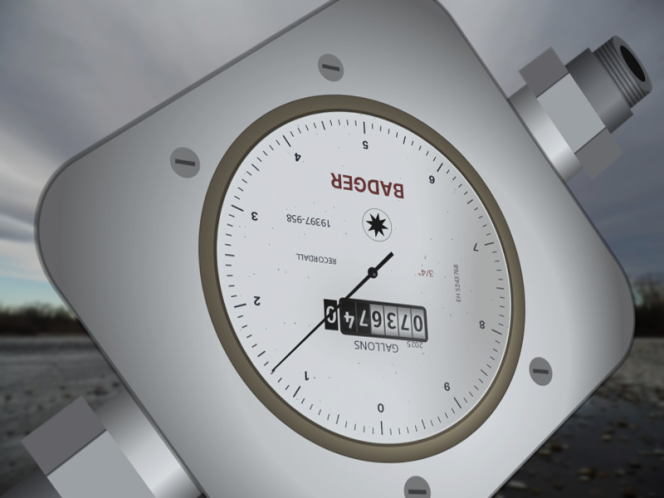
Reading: 736741.3 gal
